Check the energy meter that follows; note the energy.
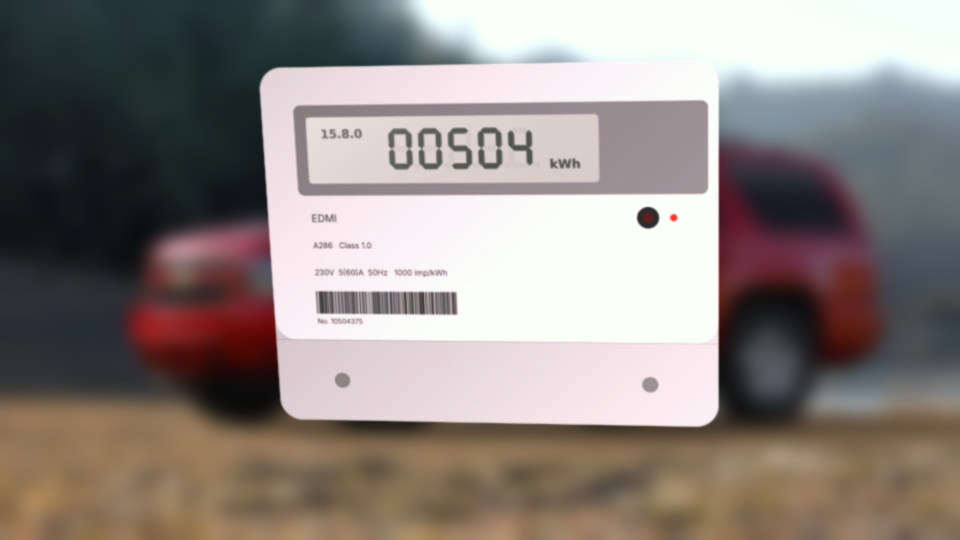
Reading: 504 kWh
